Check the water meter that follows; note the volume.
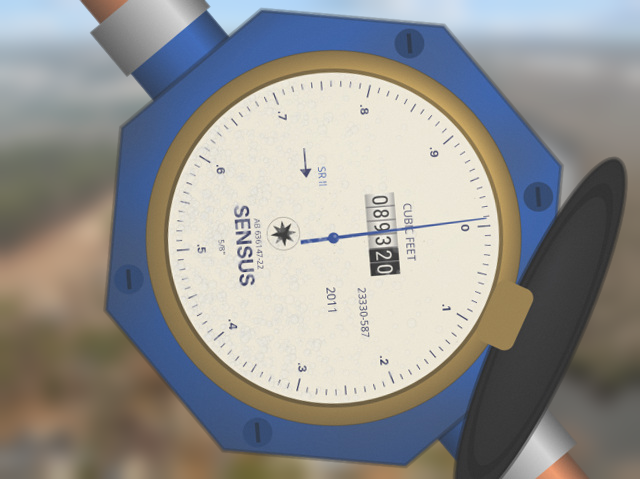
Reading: 89319.99 ft³
